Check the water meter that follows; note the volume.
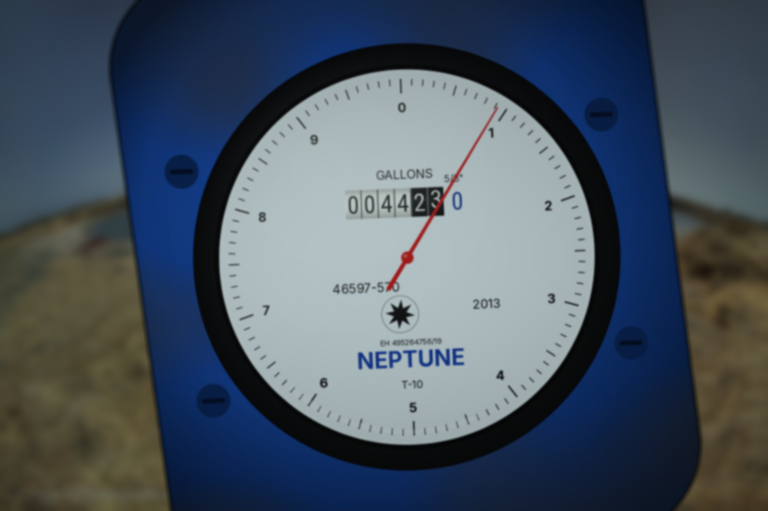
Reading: 44230.9 gal
